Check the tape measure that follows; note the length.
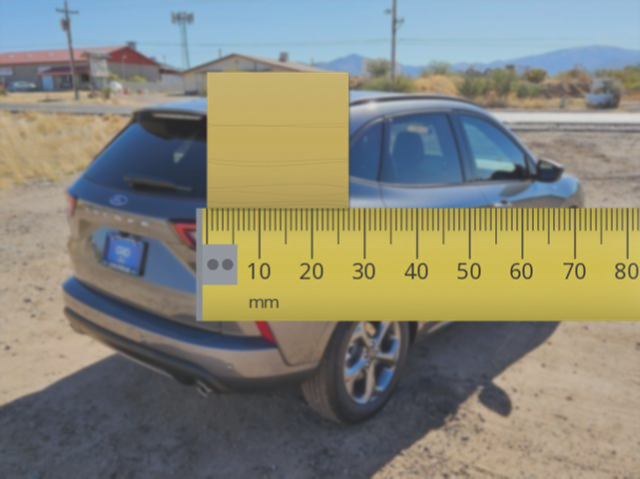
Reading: 27 mm
